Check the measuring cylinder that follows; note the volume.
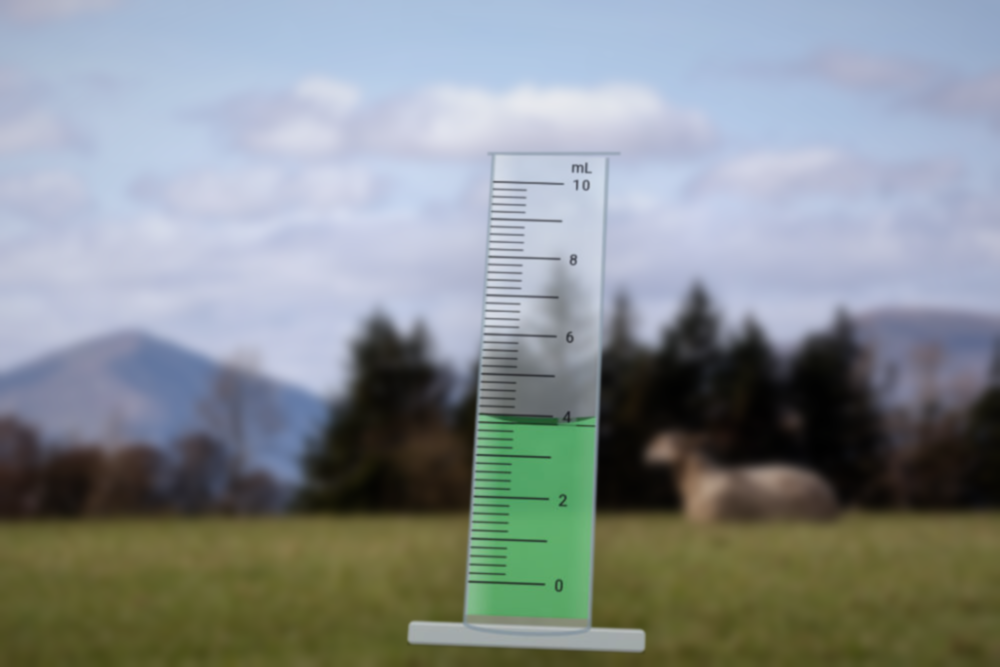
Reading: 3.8 mL
